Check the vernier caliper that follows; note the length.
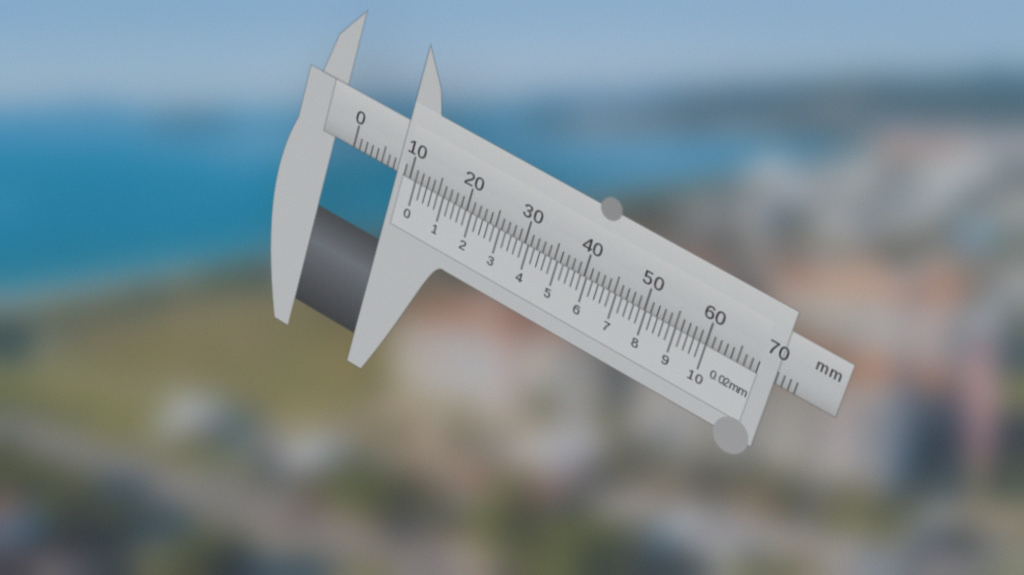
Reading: 11.0 mm
